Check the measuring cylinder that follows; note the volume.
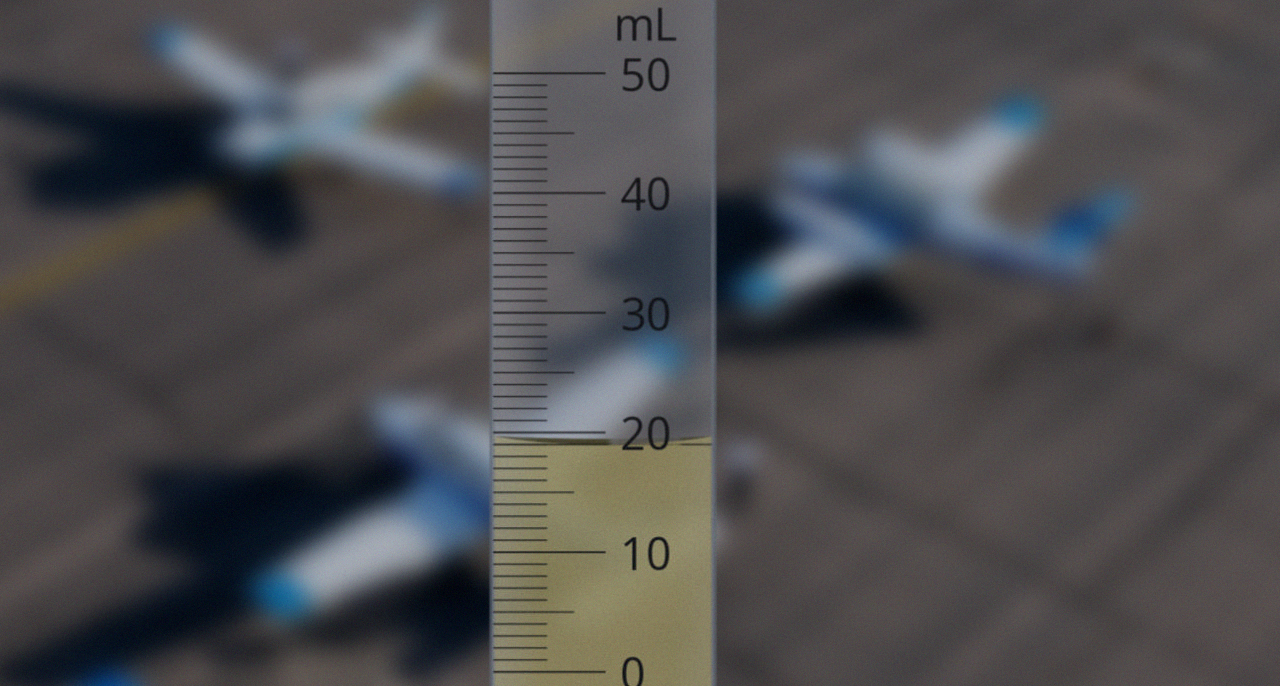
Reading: 19 mL
